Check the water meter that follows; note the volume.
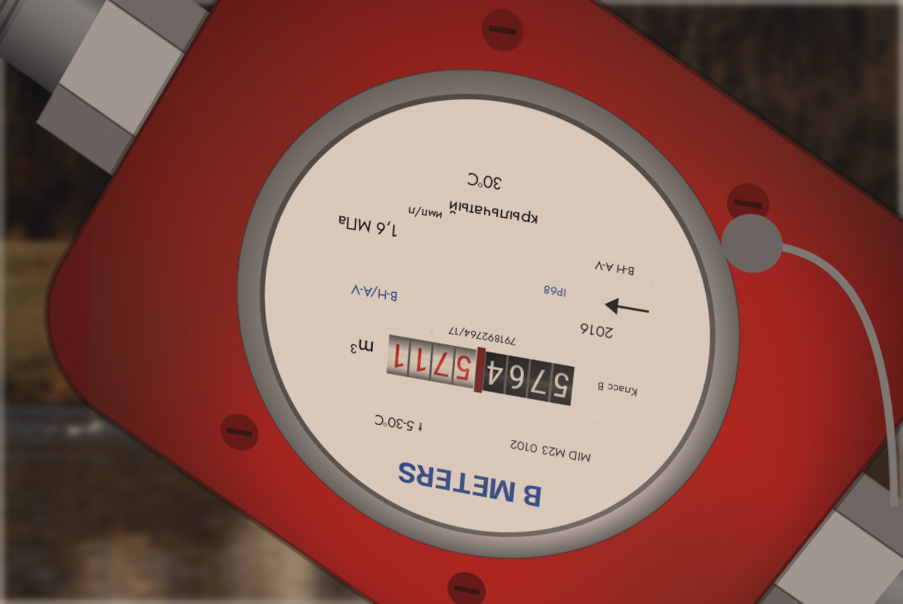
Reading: 5764.5711 m³
